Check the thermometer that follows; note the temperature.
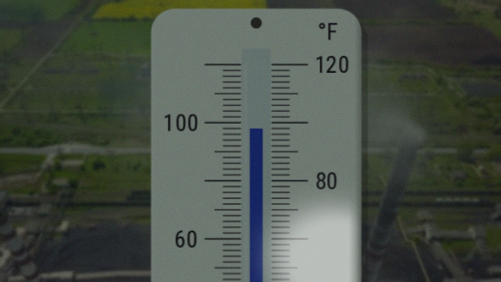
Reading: 98 °F
